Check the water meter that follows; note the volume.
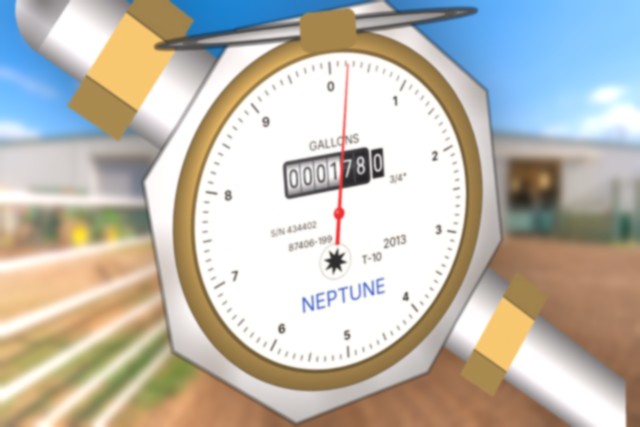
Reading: 1780.2 gal
